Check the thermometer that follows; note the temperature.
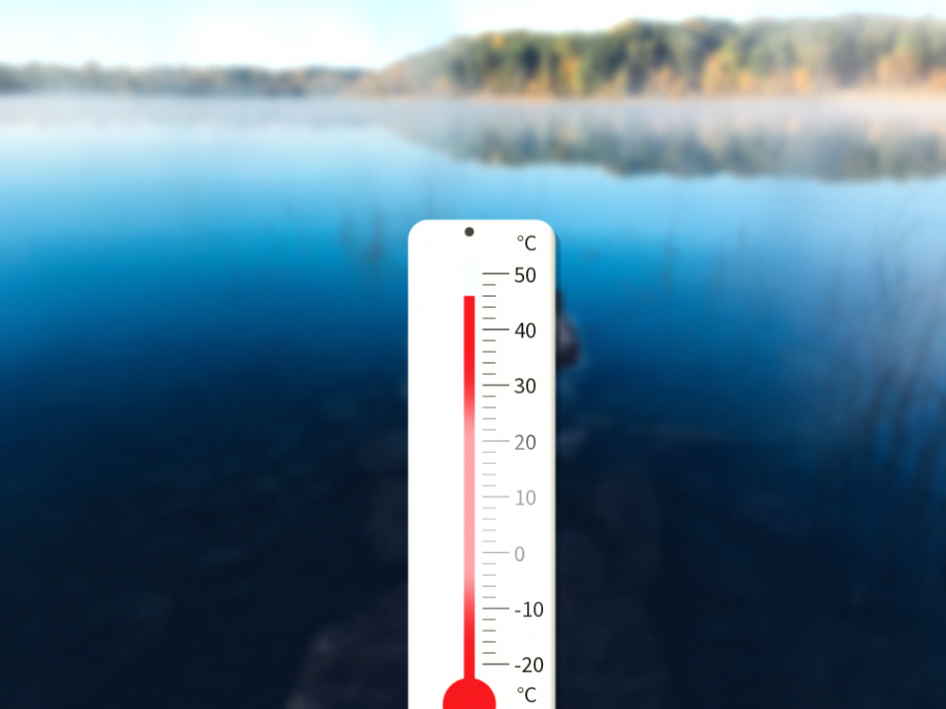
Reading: 46 °C
